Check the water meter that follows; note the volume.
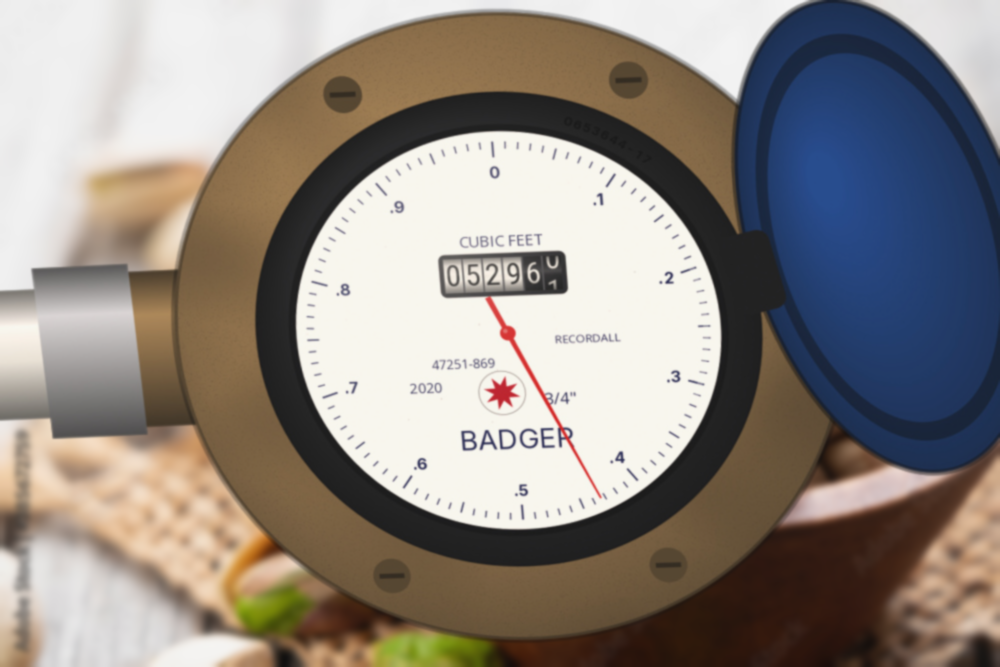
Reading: 52960.43 ft³
